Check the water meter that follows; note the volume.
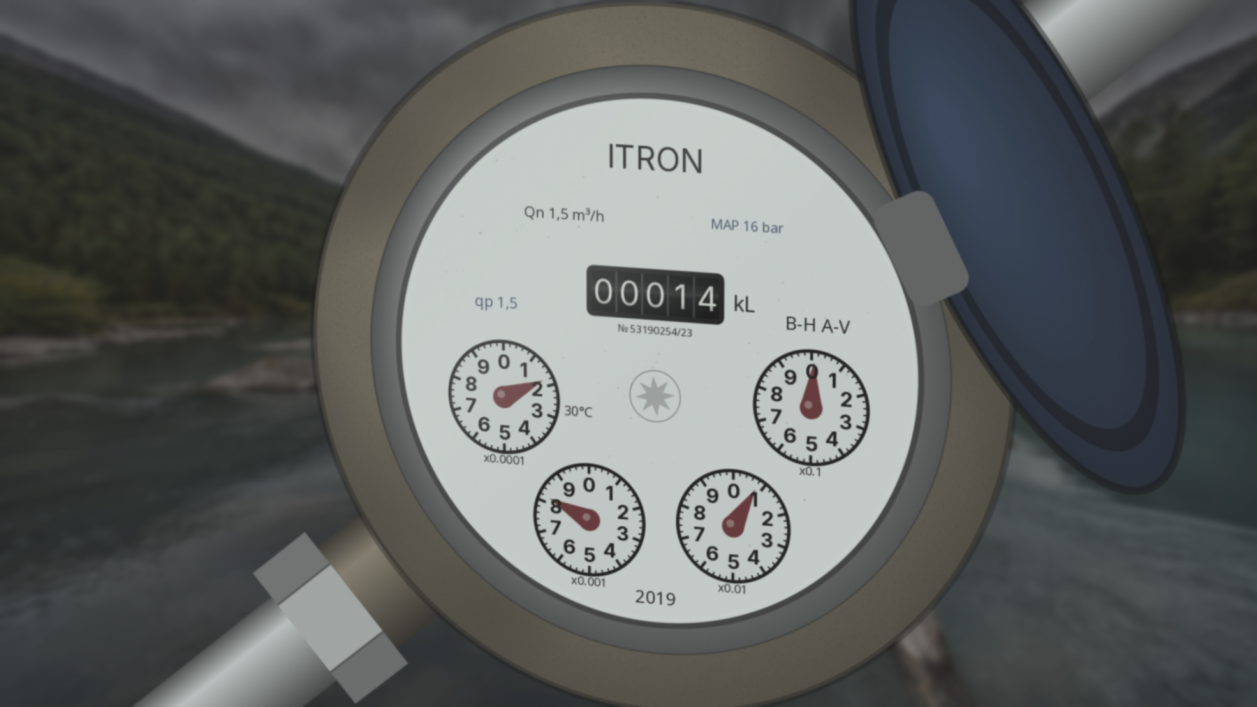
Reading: 14.0081 kL
